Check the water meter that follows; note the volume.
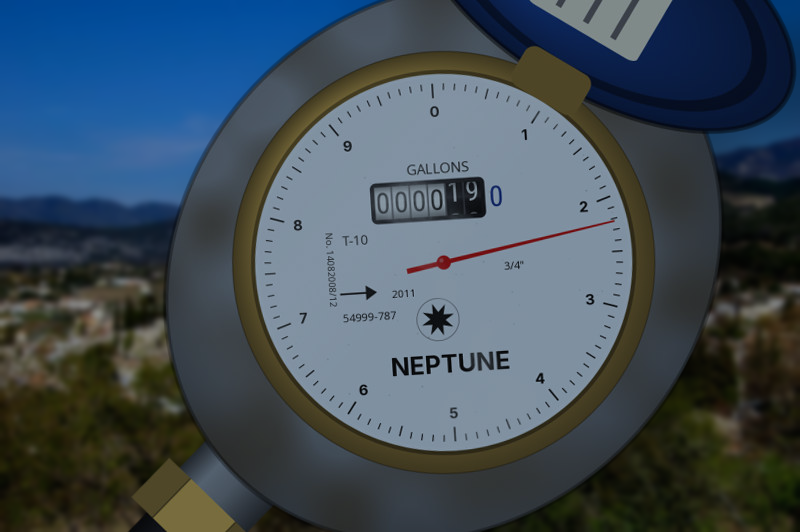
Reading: 192.2 gal
